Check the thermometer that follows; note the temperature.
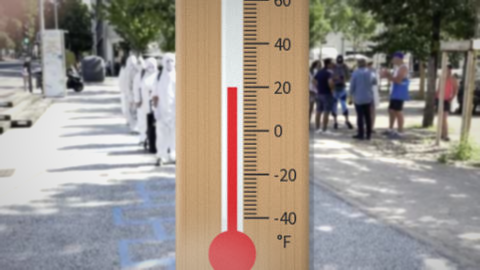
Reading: 20 °F
